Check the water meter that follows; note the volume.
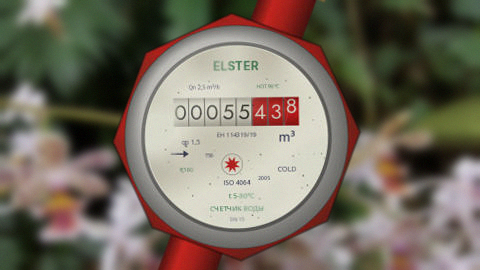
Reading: 55.438 m³
